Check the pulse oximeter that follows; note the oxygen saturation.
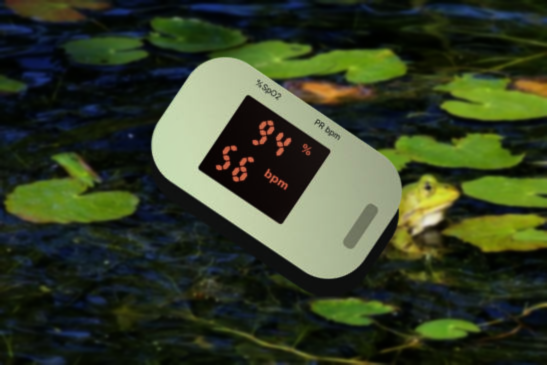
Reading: 94 %
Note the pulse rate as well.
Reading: 56 bpm
